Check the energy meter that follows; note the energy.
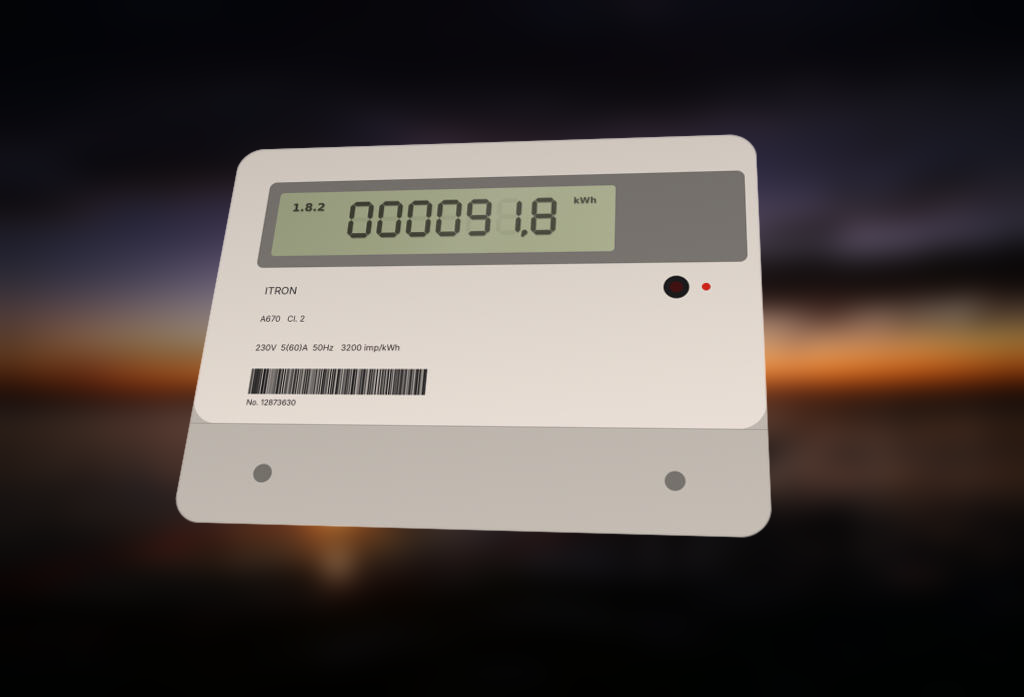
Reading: 91.8 kWh
